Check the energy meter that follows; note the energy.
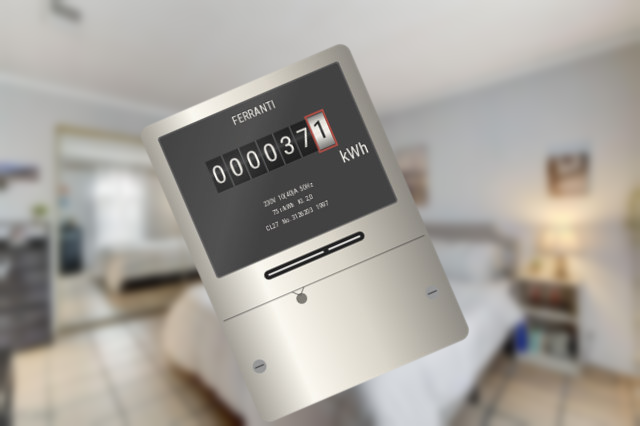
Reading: 37.1 kWh
